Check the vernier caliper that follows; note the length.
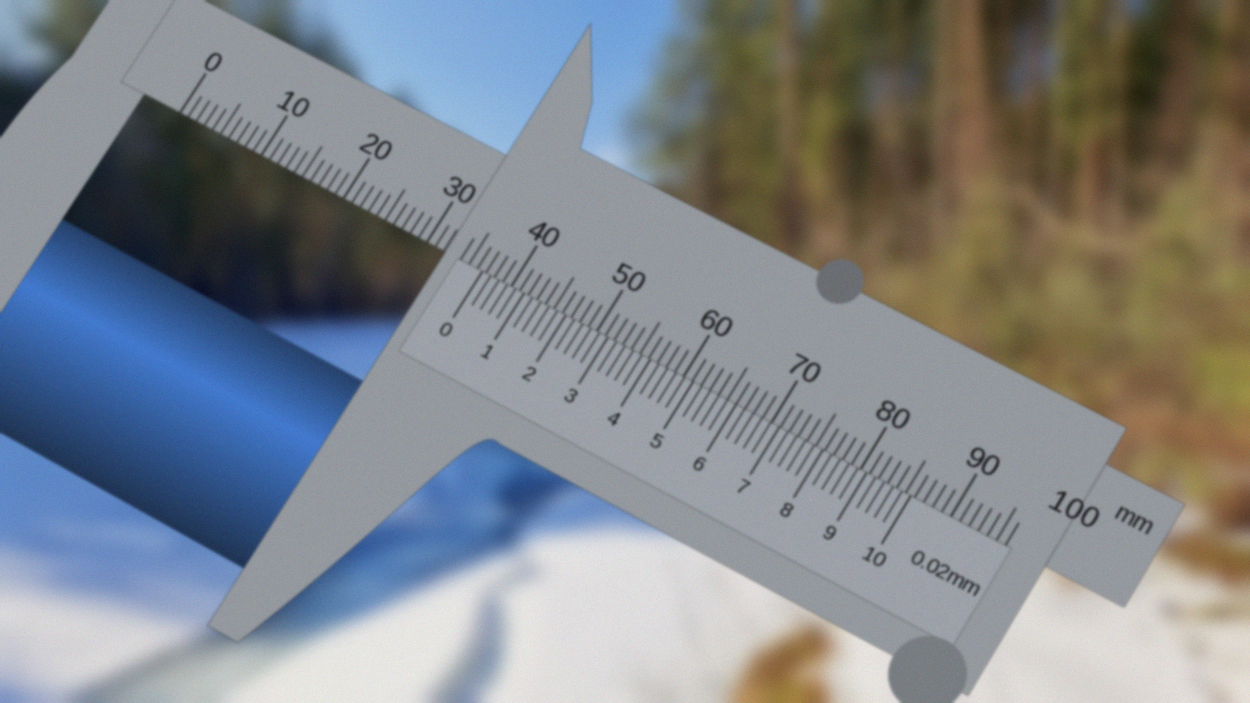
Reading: 36.6 mm
